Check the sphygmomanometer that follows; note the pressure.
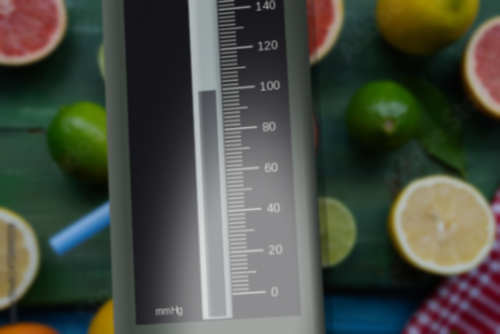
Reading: 100 mmHg
